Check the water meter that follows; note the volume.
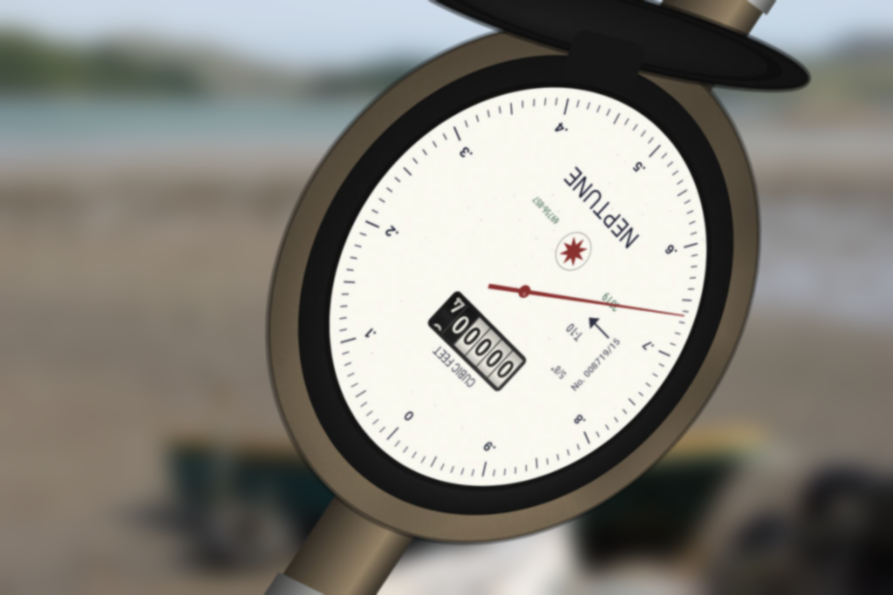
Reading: 3.66 ft³
